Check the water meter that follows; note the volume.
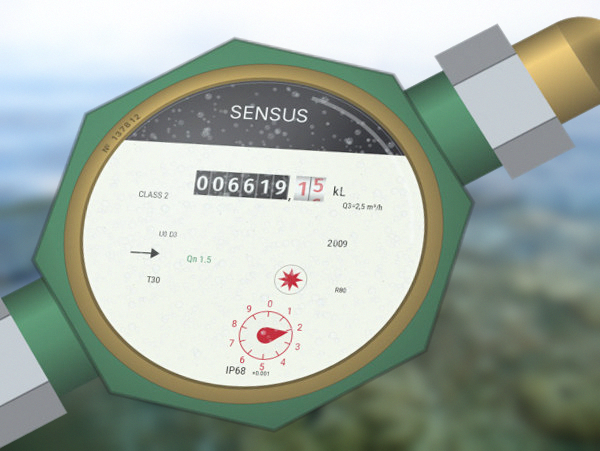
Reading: 6619.152 kL
